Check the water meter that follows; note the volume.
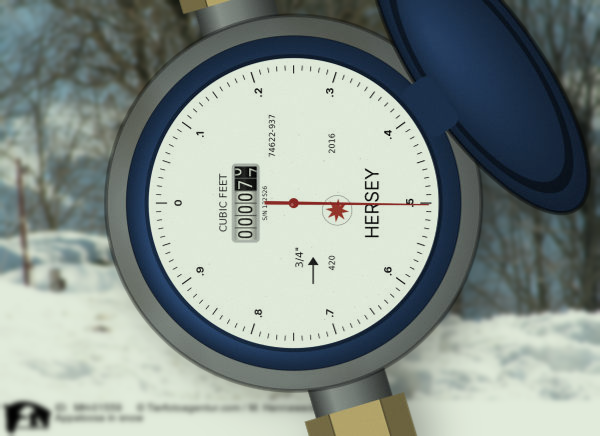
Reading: 76.50 ft³
